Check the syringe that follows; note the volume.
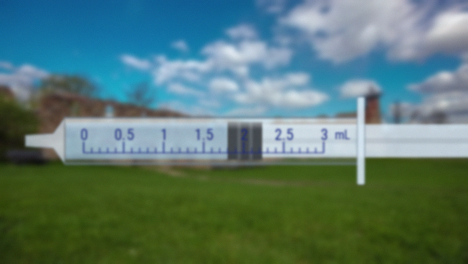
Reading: 1.8 mL
